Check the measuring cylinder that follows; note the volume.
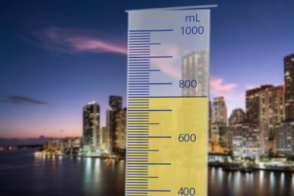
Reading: 750 mL
